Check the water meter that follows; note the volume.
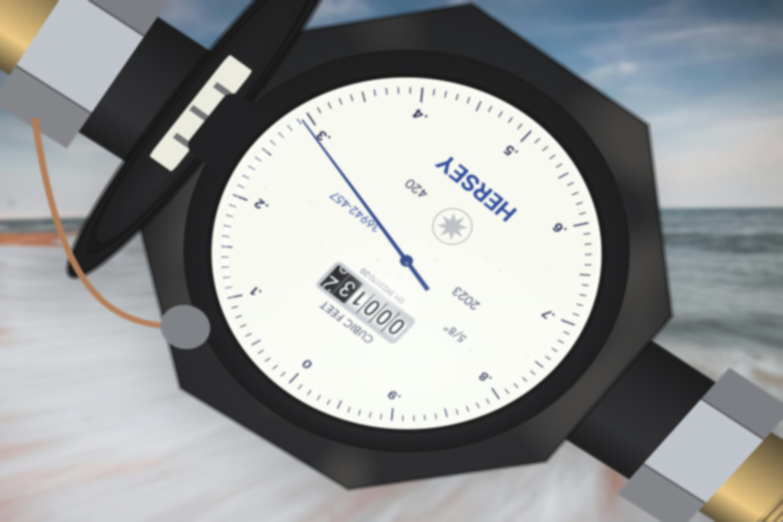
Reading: 132.29 ft³
